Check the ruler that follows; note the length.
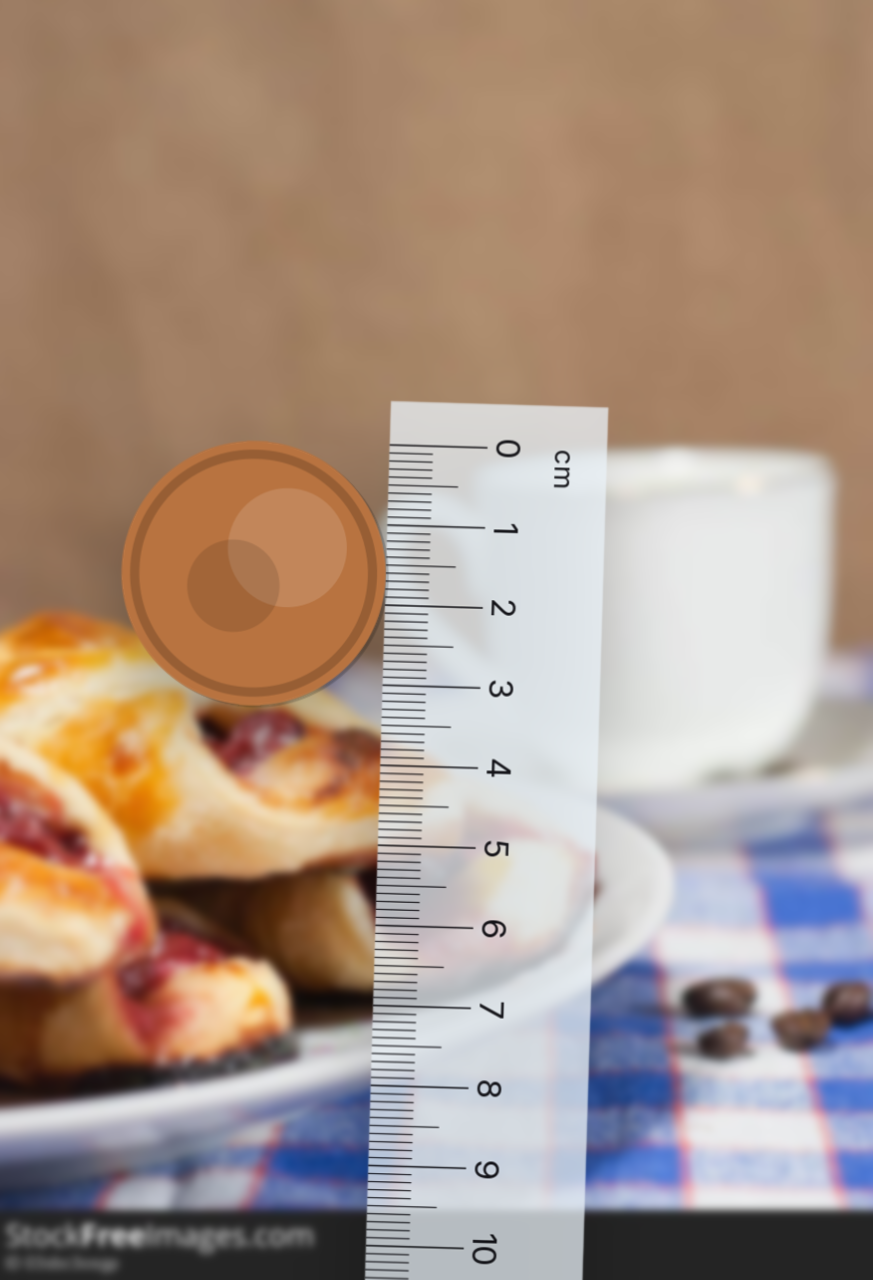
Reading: 3.3 cm
